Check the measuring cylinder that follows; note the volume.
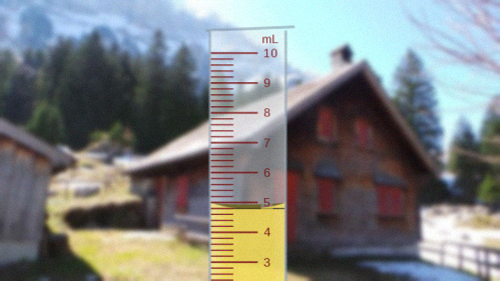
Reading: 4.8 mL
